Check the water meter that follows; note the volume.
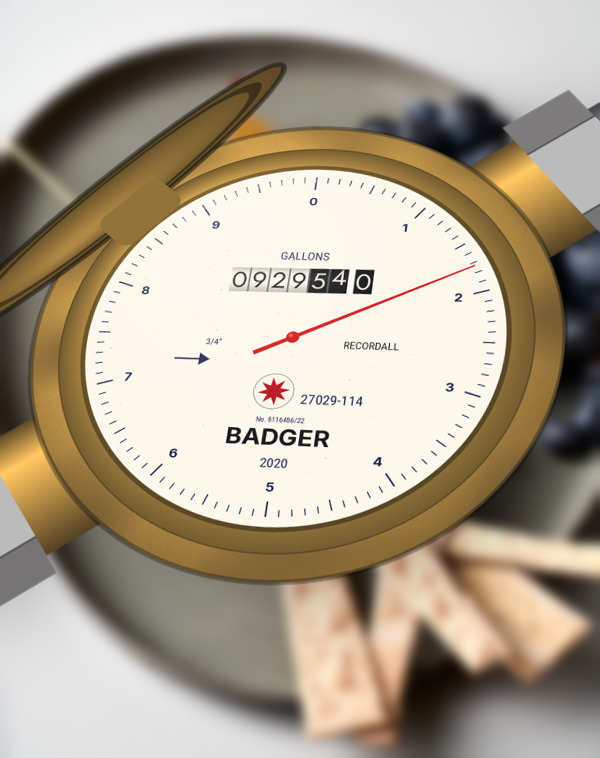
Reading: 929541.7 gal
